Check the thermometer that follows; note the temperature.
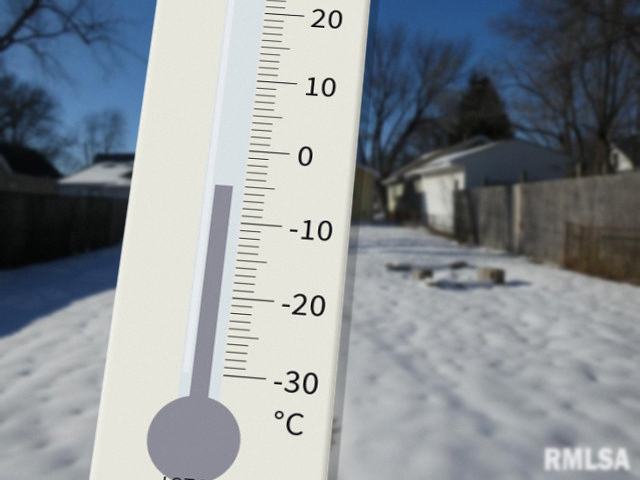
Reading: -5 °C
